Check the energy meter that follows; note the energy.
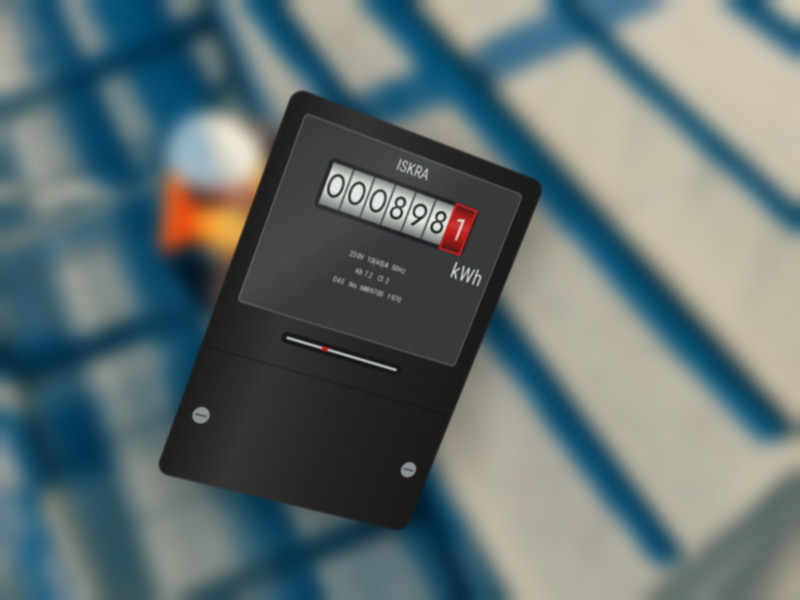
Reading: 898.1 kWh
